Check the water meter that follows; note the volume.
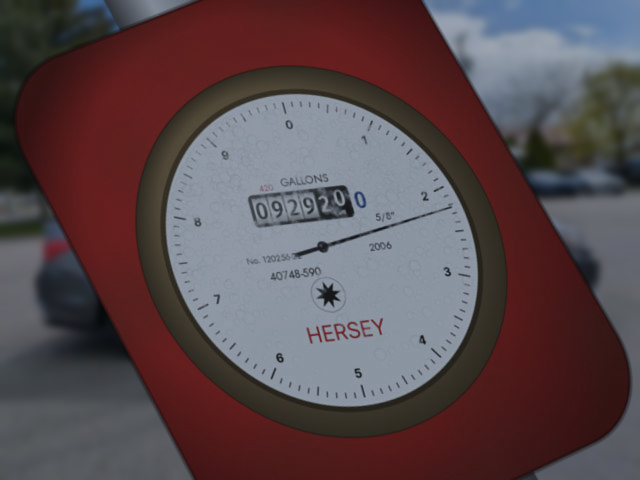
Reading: 929202.2 gal
